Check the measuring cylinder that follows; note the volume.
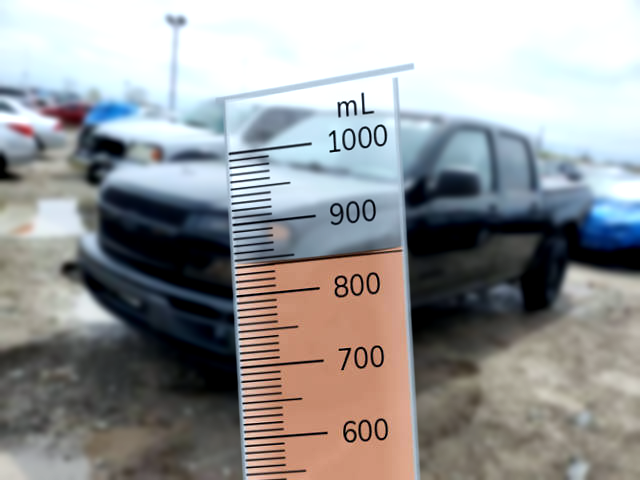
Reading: 840 mL
